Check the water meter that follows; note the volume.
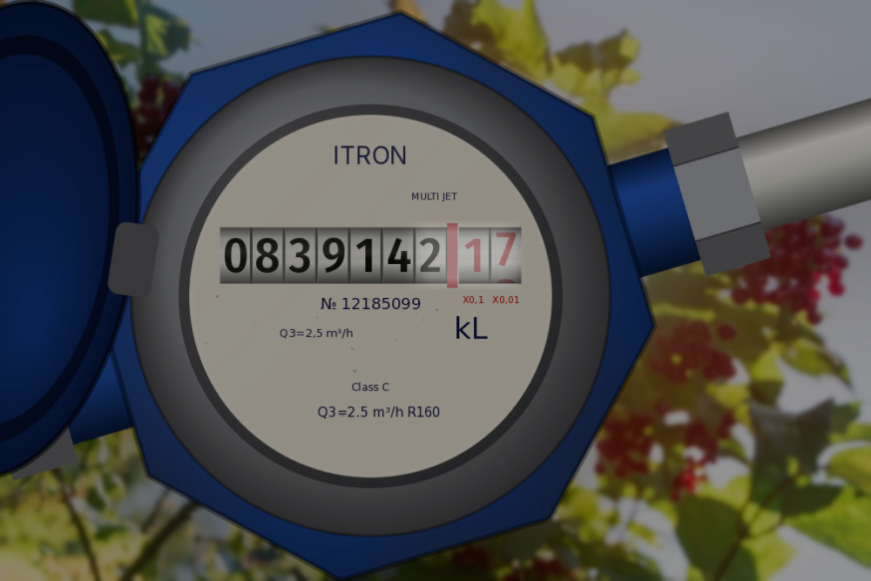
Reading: 839142.17 kL
